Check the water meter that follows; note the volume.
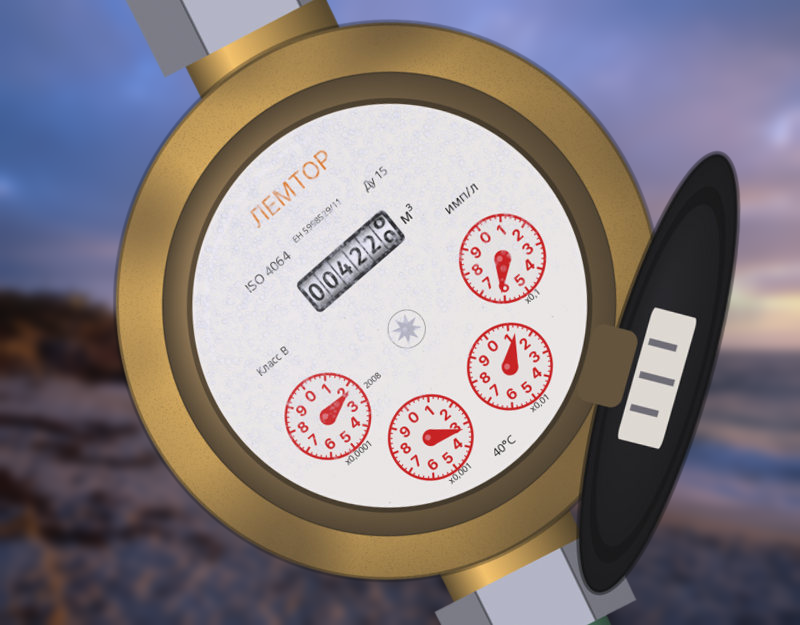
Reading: 4228.6132 m³
